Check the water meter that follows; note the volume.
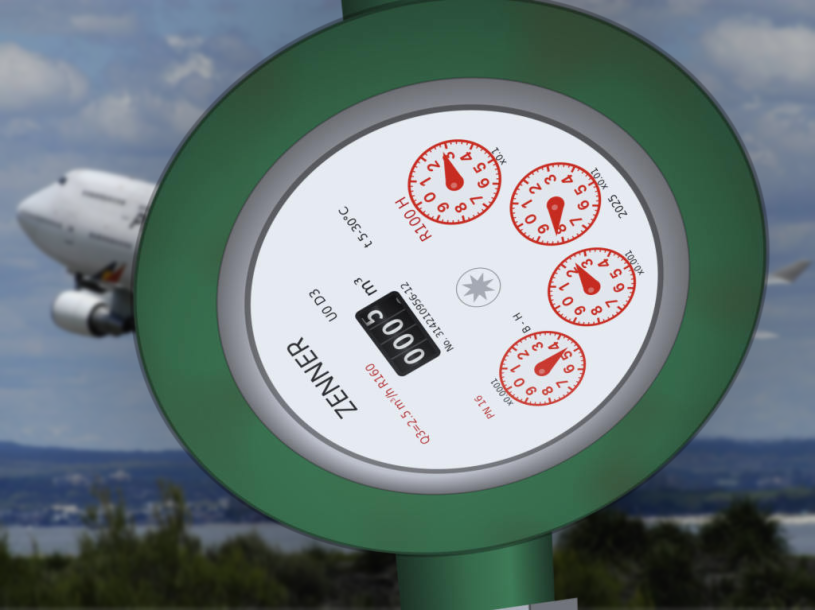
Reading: 5.2824 m³
